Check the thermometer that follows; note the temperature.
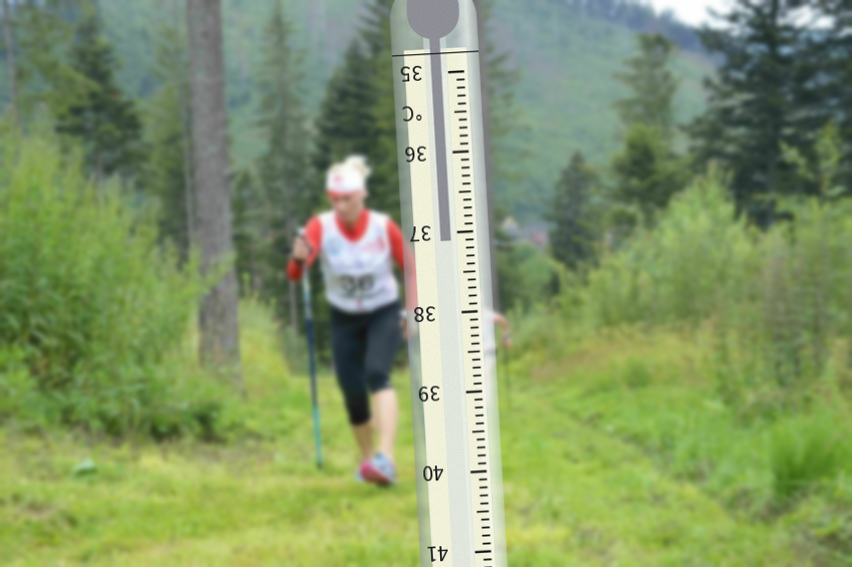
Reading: 37.1 °C
